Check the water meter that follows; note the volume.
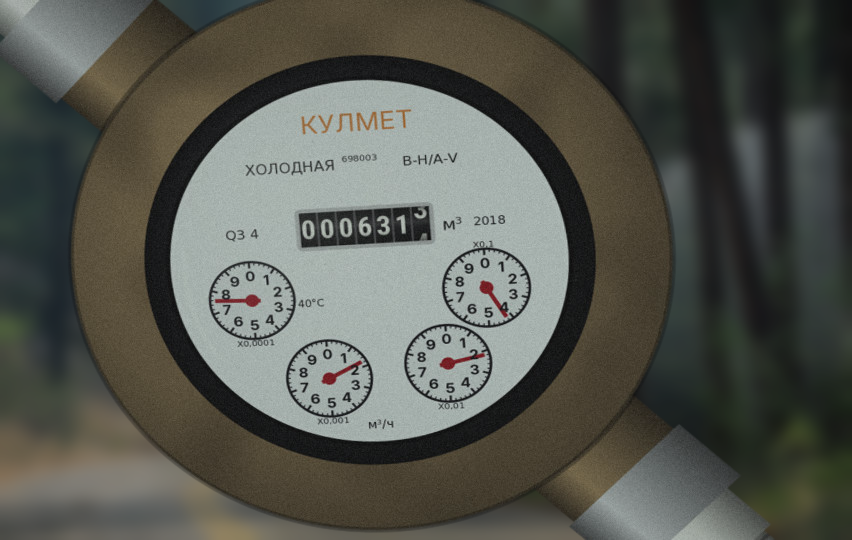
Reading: 6313.4217 m³
